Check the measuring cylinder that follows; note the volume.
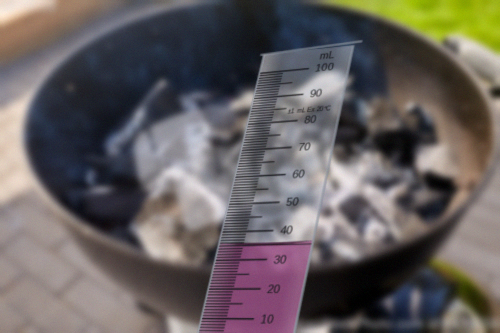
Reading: 35 mL
